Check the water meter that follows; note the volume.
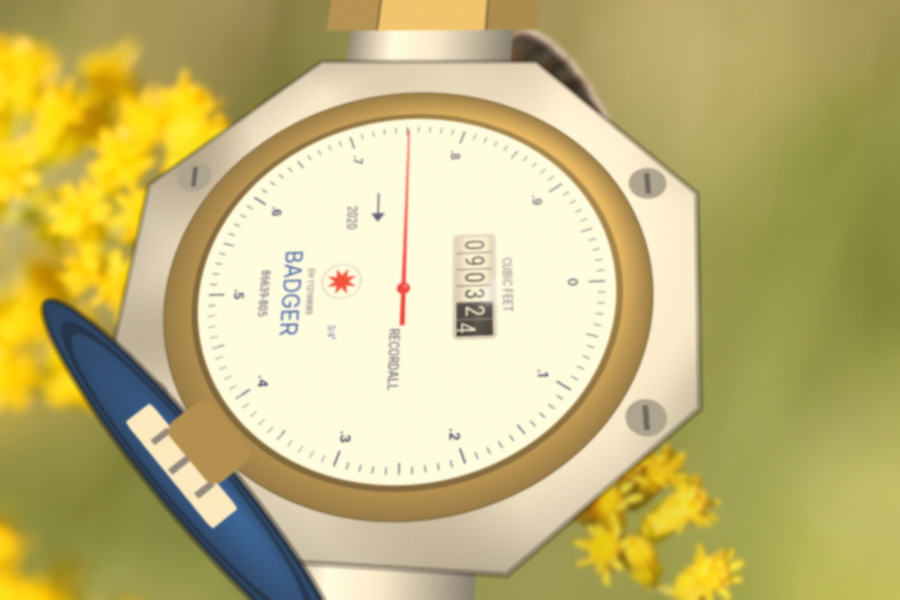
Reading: 90323.75 ft³
